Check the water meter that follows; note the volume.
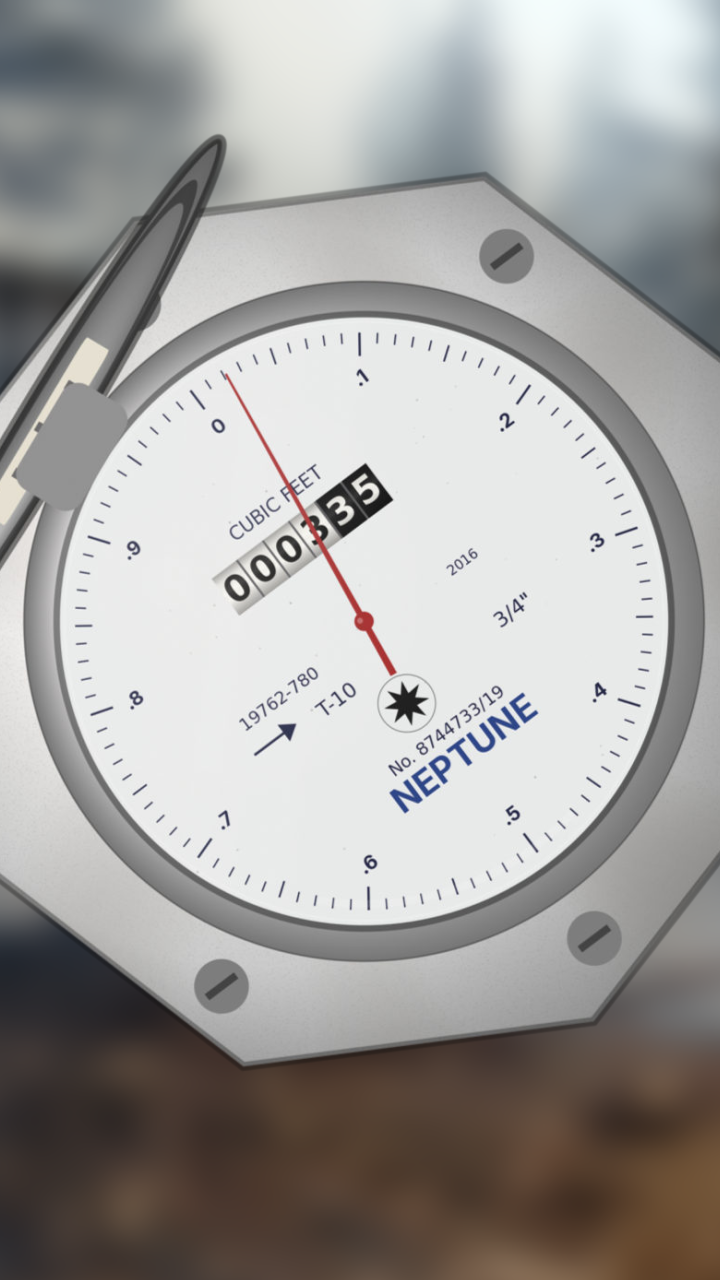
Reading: 335.02 ft³
